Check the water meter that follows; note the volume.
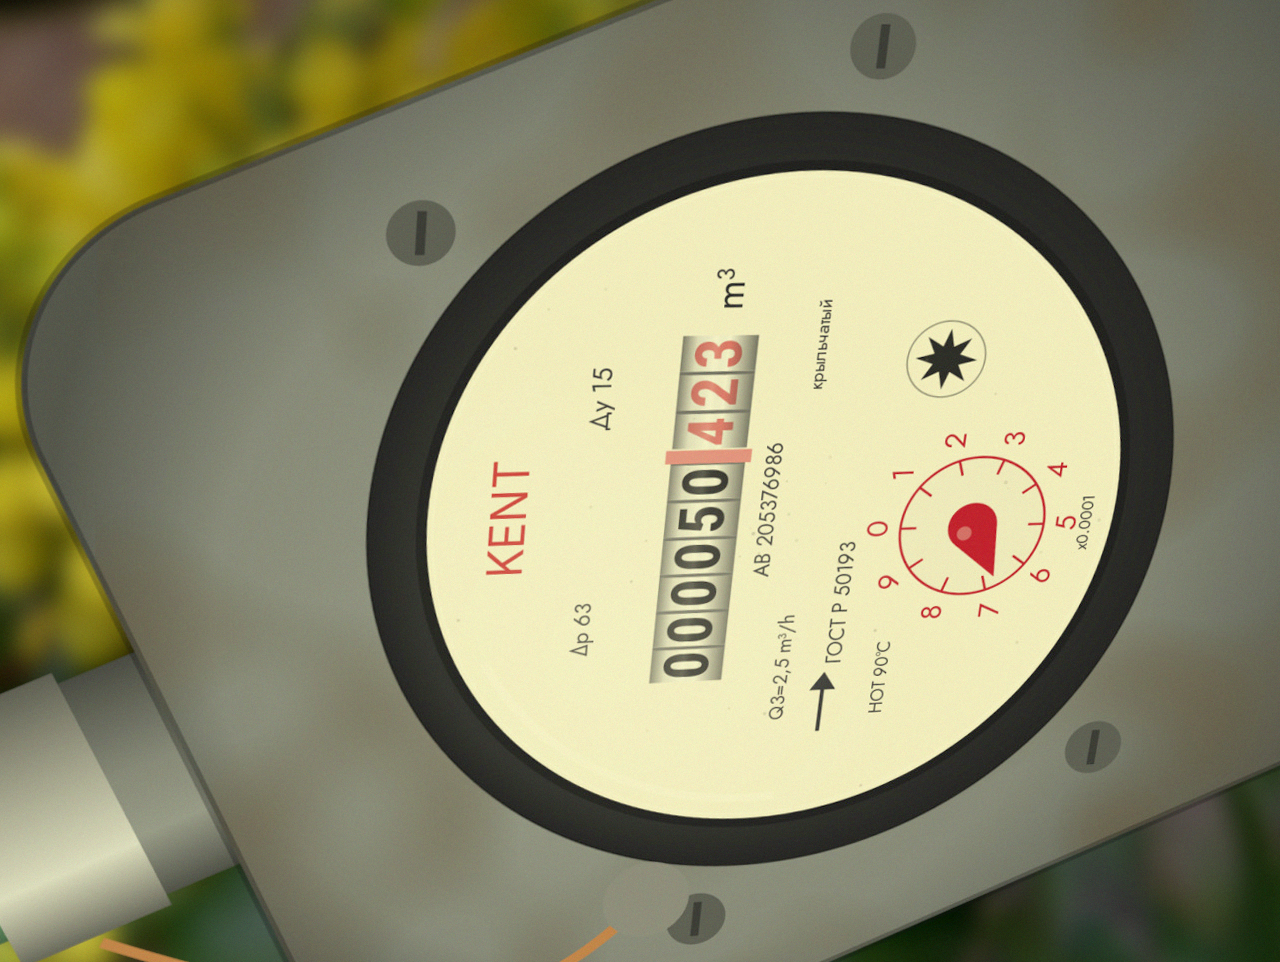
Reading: 50.4236 m³
